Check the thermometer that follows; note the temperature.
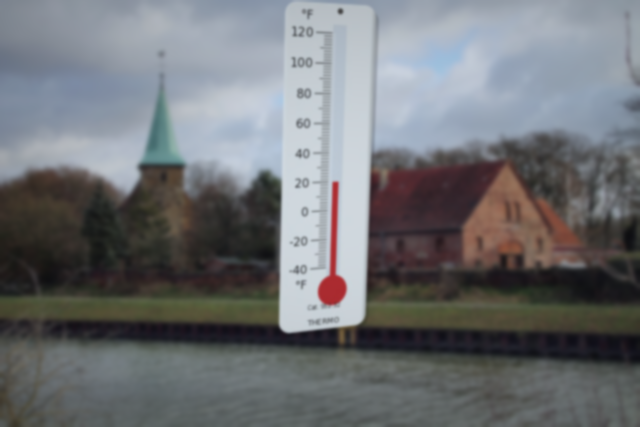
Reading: 20 °F
